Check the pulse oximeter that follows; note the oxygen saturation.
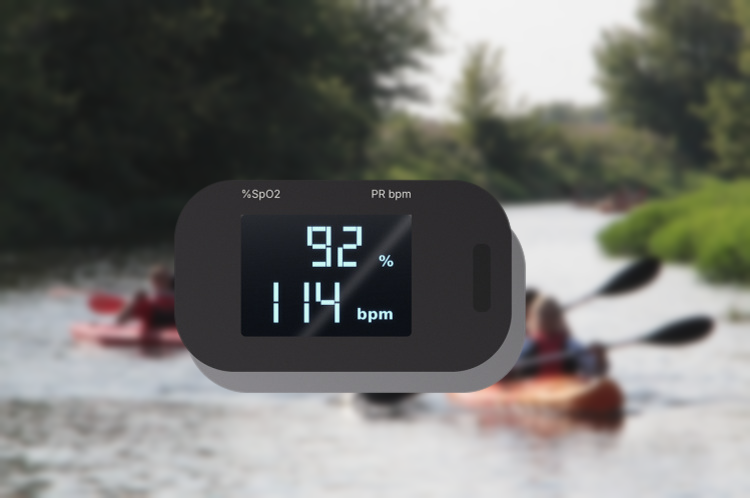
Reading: 92 %
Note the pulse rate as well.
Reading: 114 bpm
